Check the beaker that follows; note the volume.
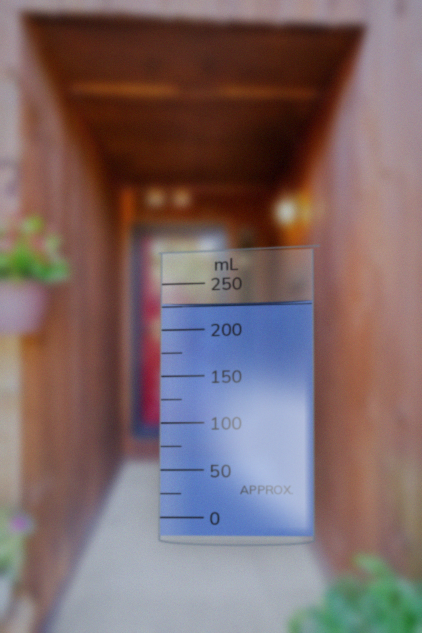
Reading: 225 mL
